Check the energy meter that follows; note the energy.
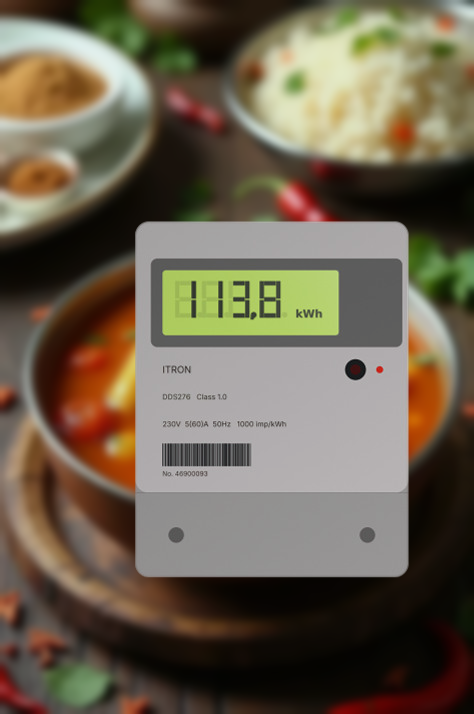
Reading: 113.8 kWh
